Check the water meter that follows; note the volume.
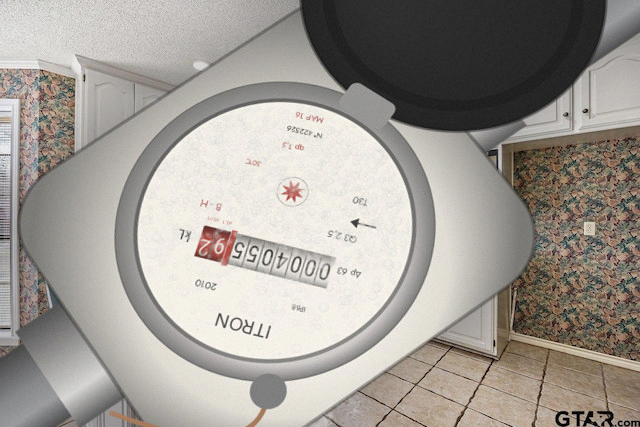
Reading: 4055.92 kL
